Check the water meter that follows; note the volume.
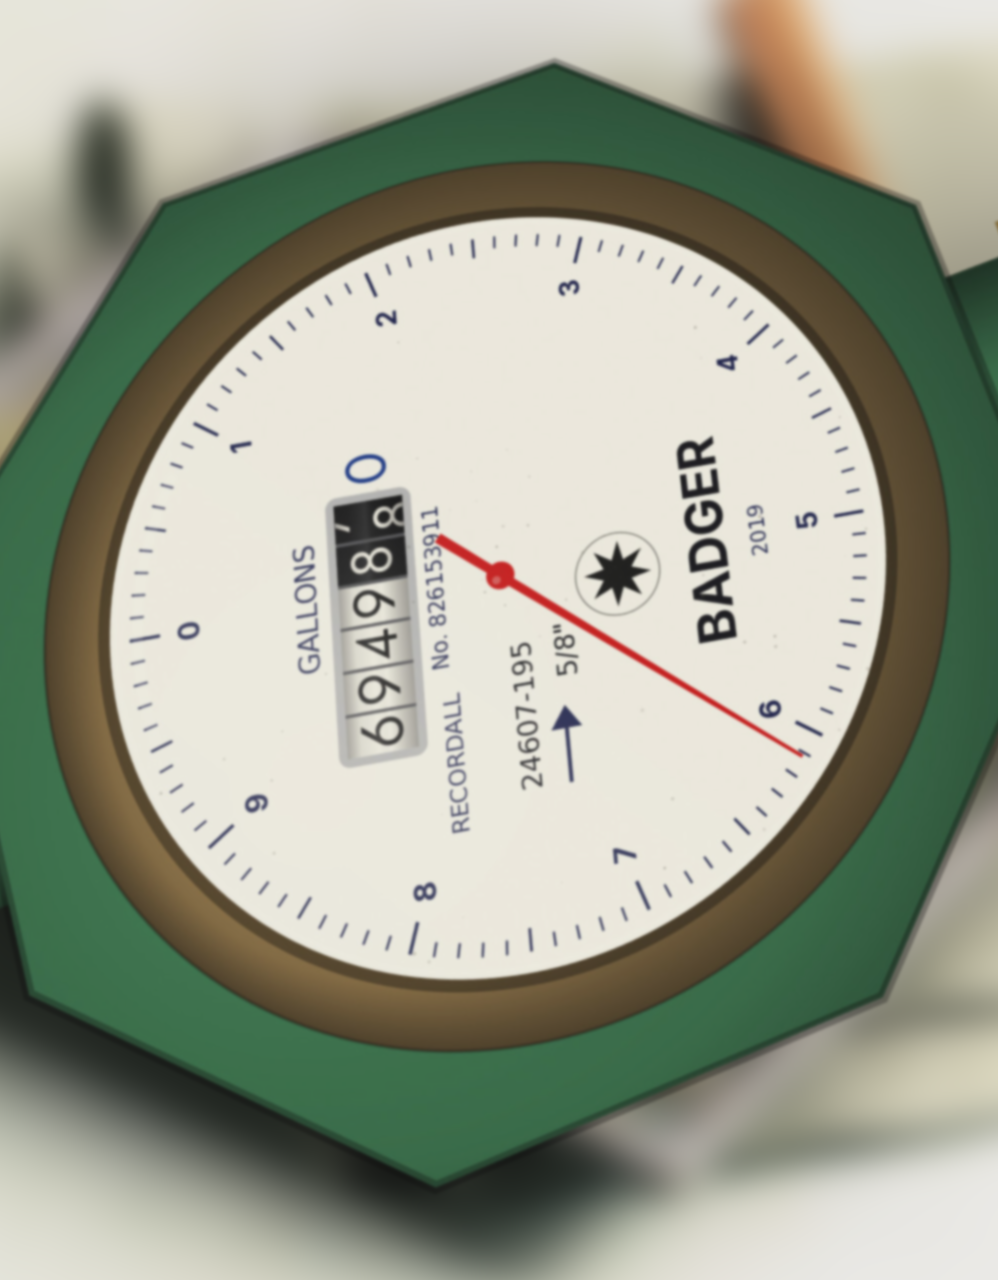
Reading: 6949876.1 gal
